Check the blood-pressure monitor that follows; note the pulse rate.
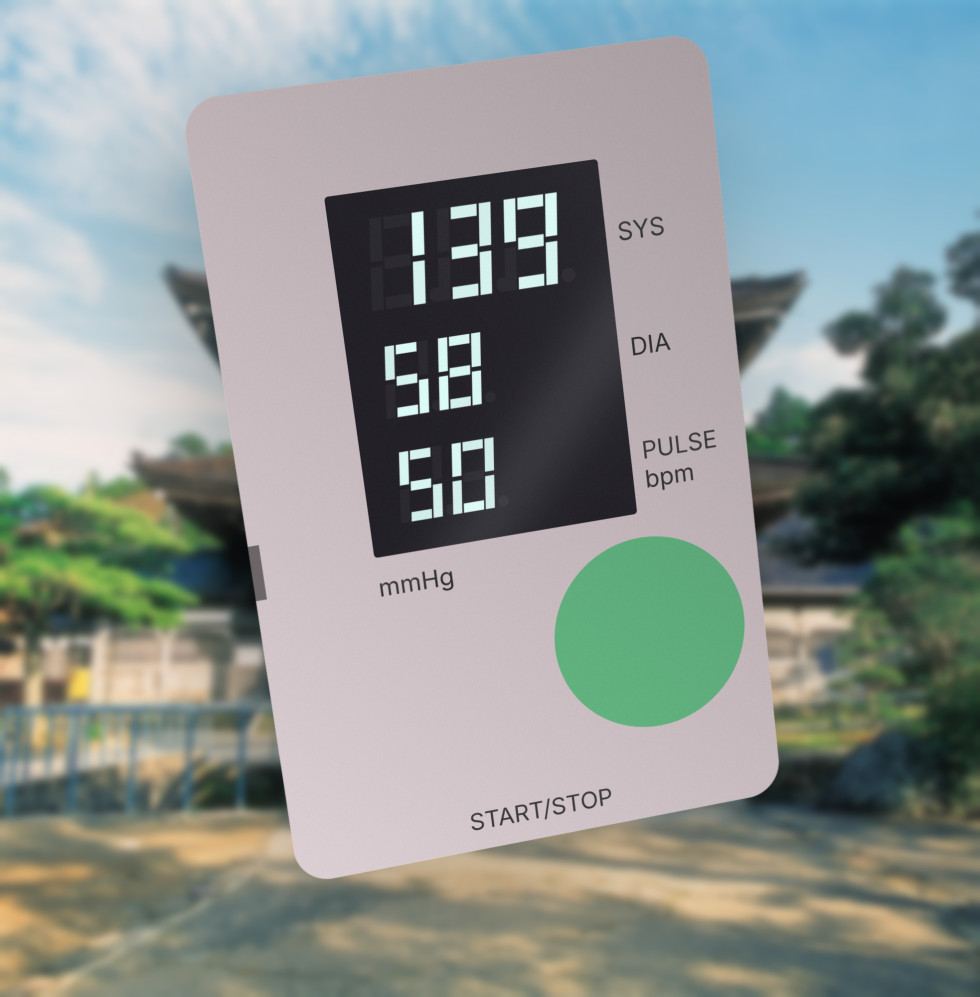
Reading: 50 bpm
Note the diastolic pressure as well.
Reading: 58 mmHg
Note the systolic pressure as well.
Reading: 139 mmHg
